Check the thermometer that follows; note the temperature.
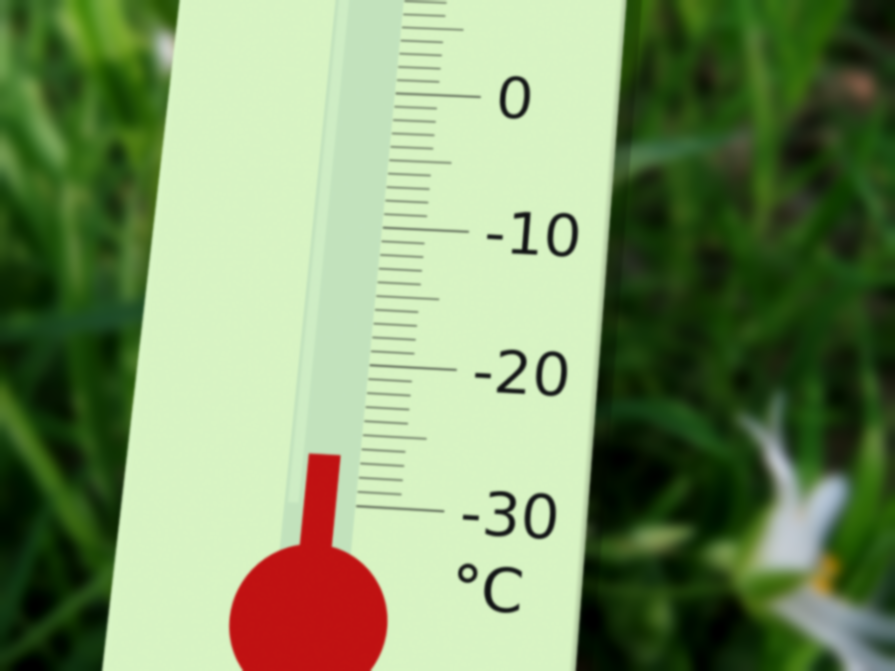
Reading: -26.5 °C
